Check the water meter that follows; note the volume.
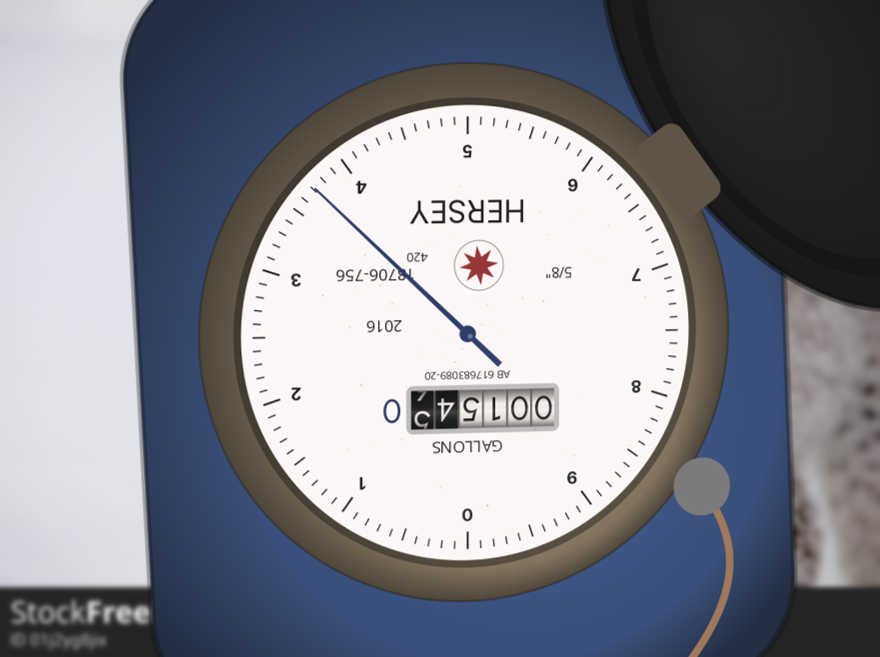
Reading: 15453.7 gal
